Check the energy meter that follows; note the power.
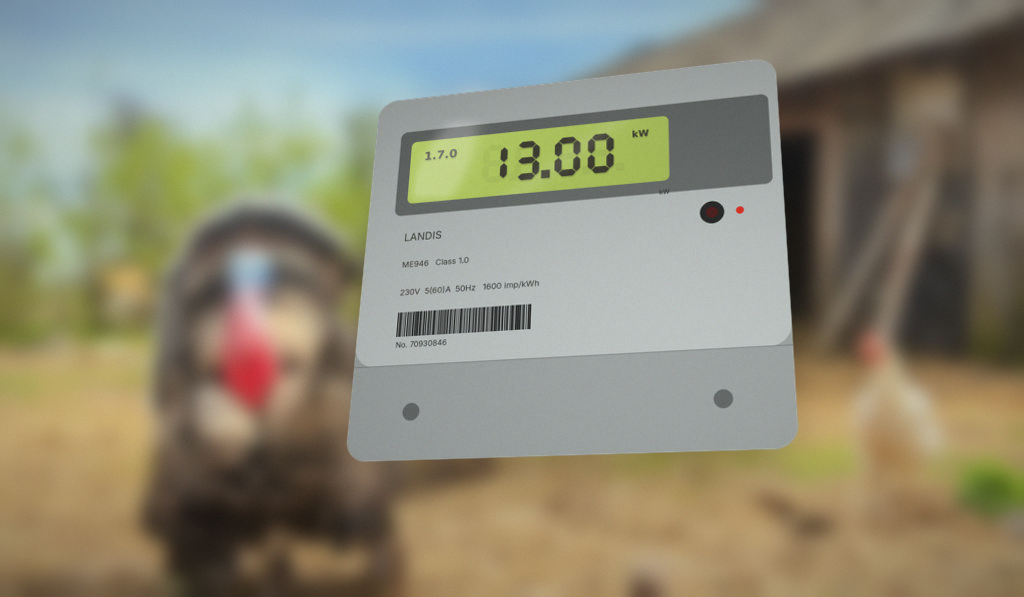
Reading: 13.00 kW
